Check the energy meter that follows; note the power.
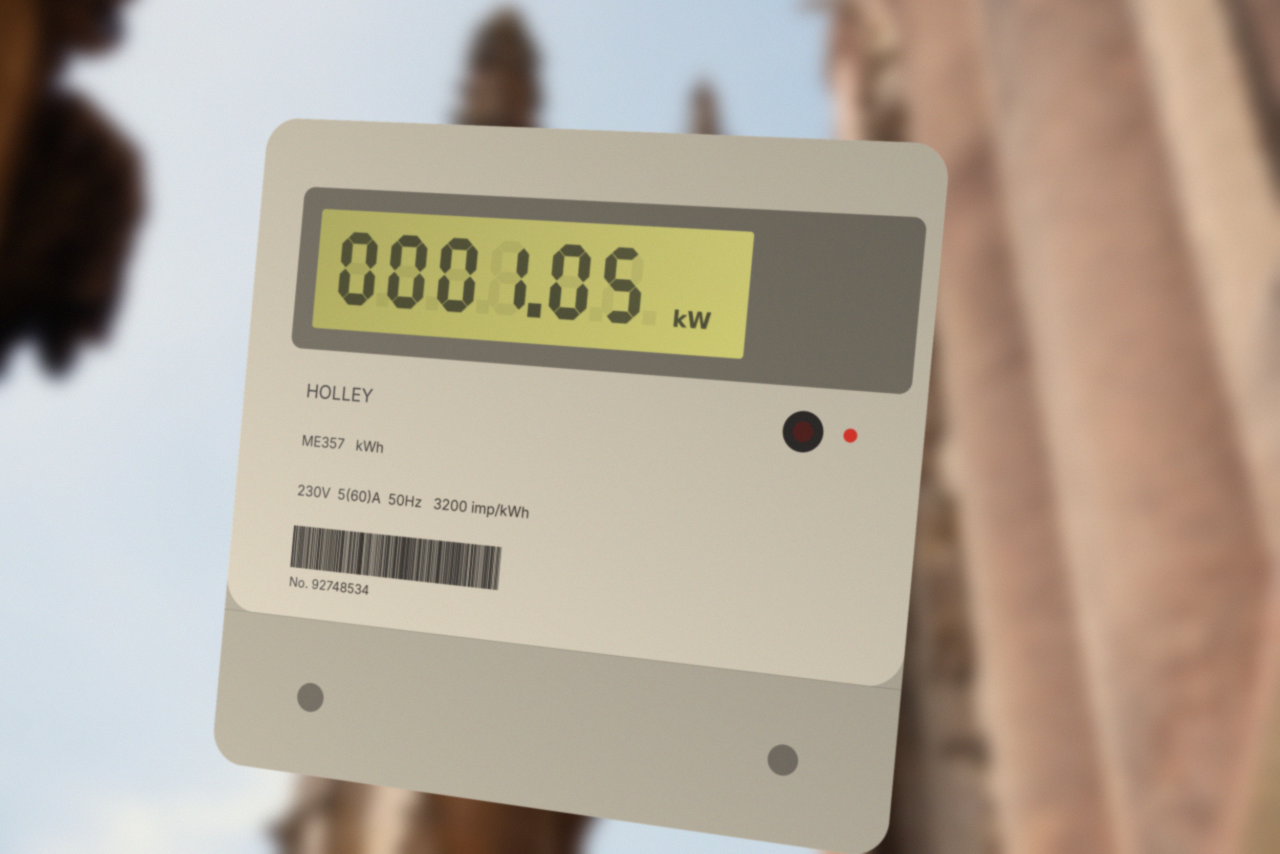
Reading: 1.05 kW
